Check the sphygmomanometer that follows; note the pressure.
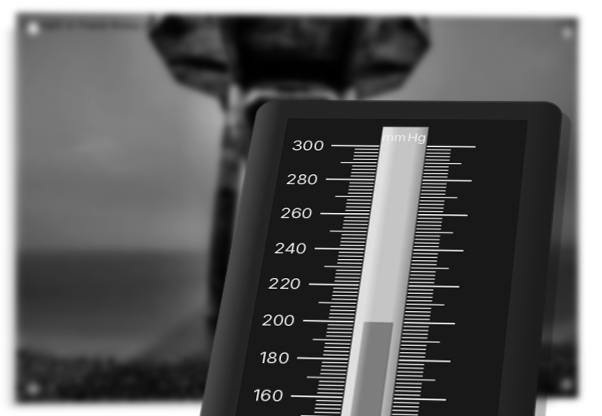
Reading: 200 mmHg
